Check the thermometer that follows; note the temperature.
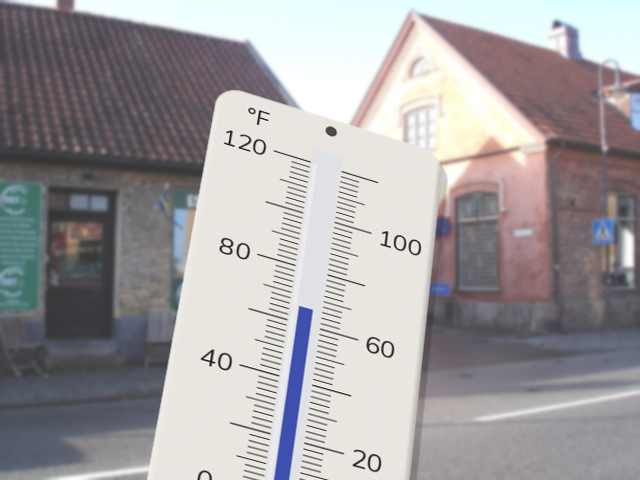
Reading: 66 °F
